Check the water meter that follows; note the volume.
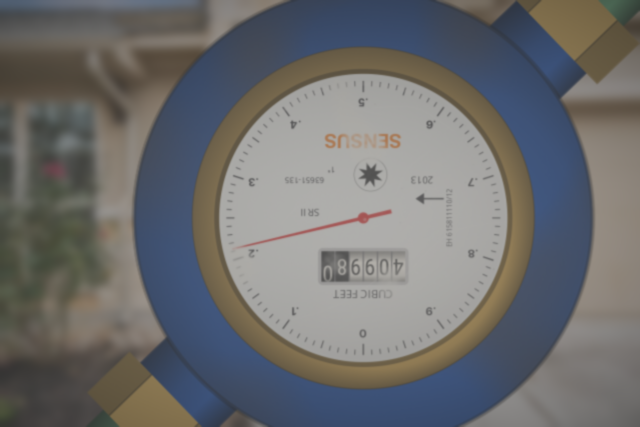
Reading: 409980.21 ft³
